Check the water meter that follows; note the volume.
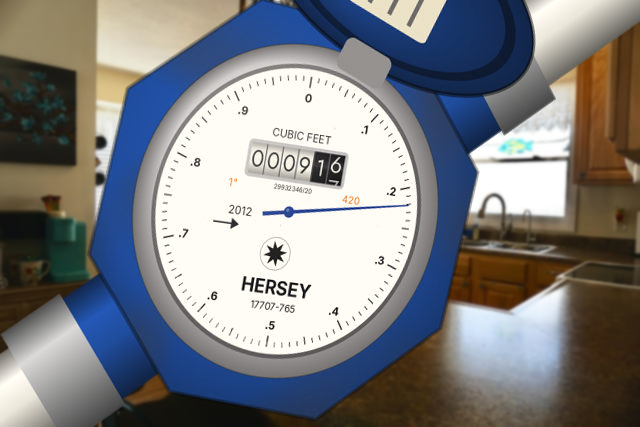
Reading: 916.22 ft³
